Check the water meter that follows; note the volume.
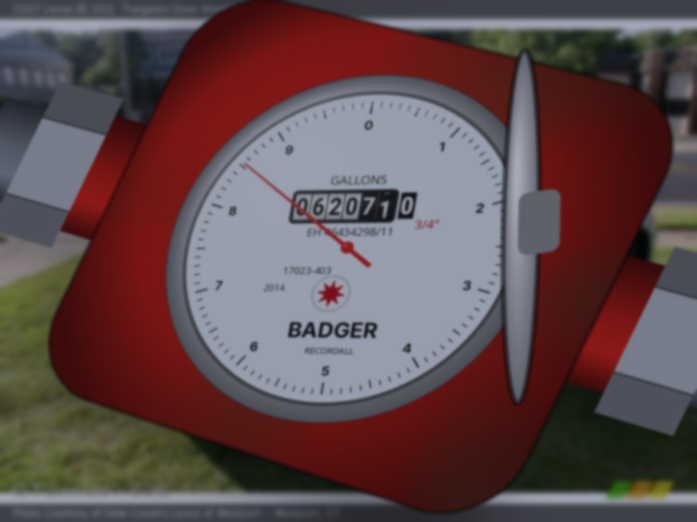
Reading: 620708.5 gal
